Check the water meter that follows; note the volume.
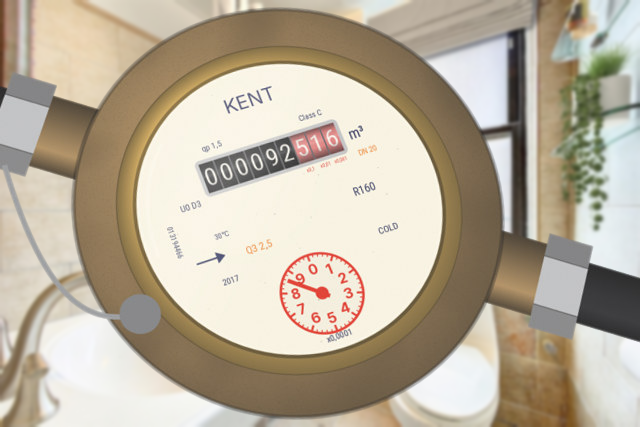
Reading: 92.5168 m³
